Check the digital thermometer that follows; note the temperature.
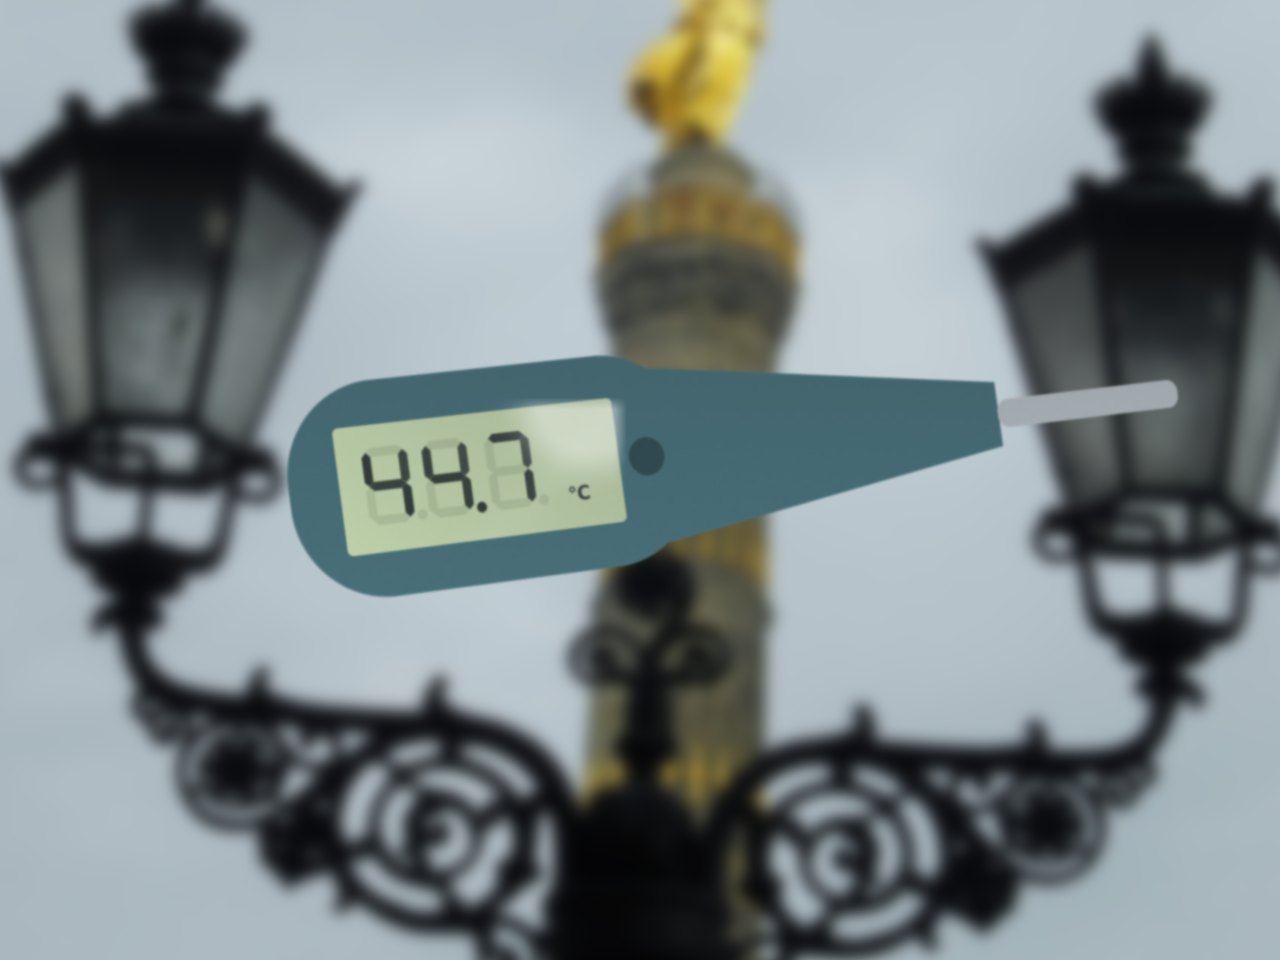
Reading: 44.7 °C
